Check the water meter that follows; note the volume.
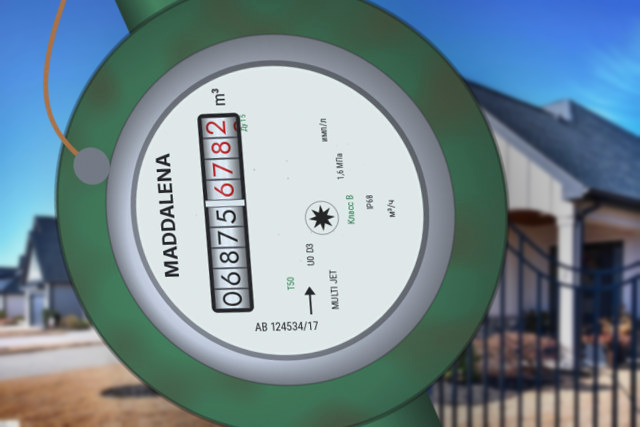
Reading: 6875.6782 m³
